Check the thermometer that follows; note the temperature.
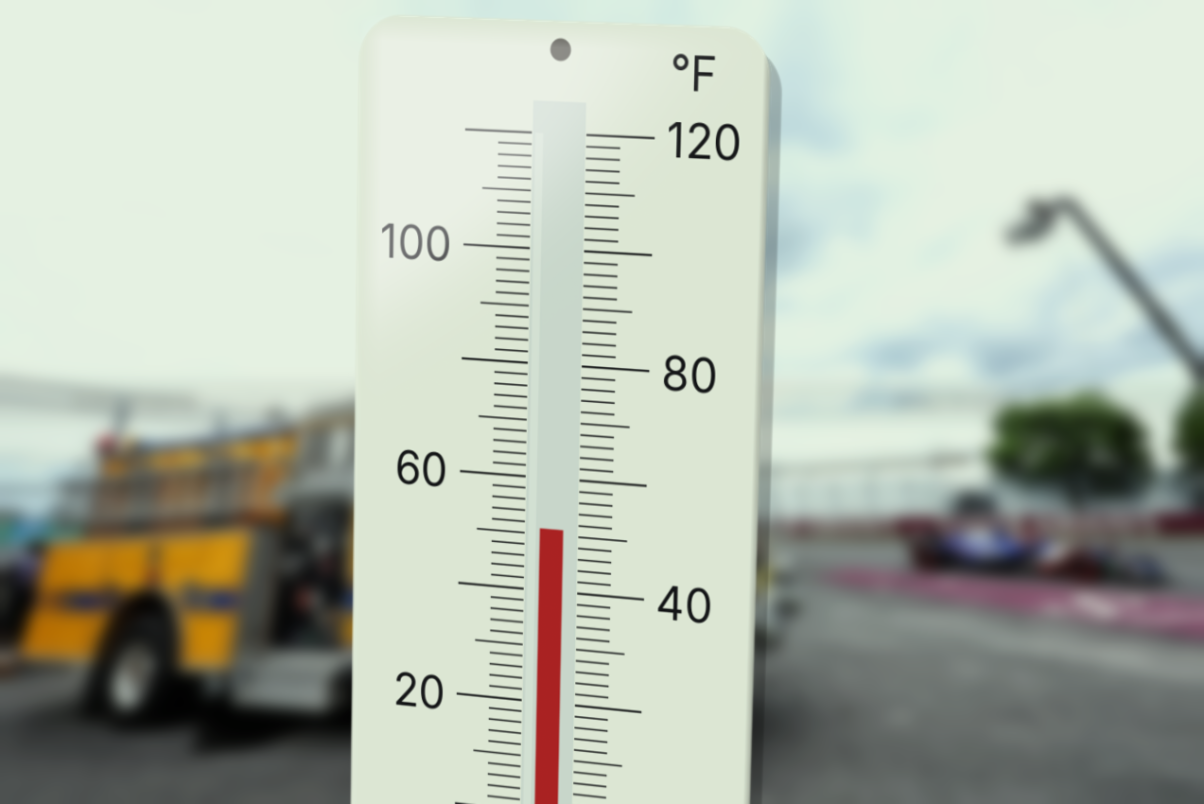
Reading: 51 °F
